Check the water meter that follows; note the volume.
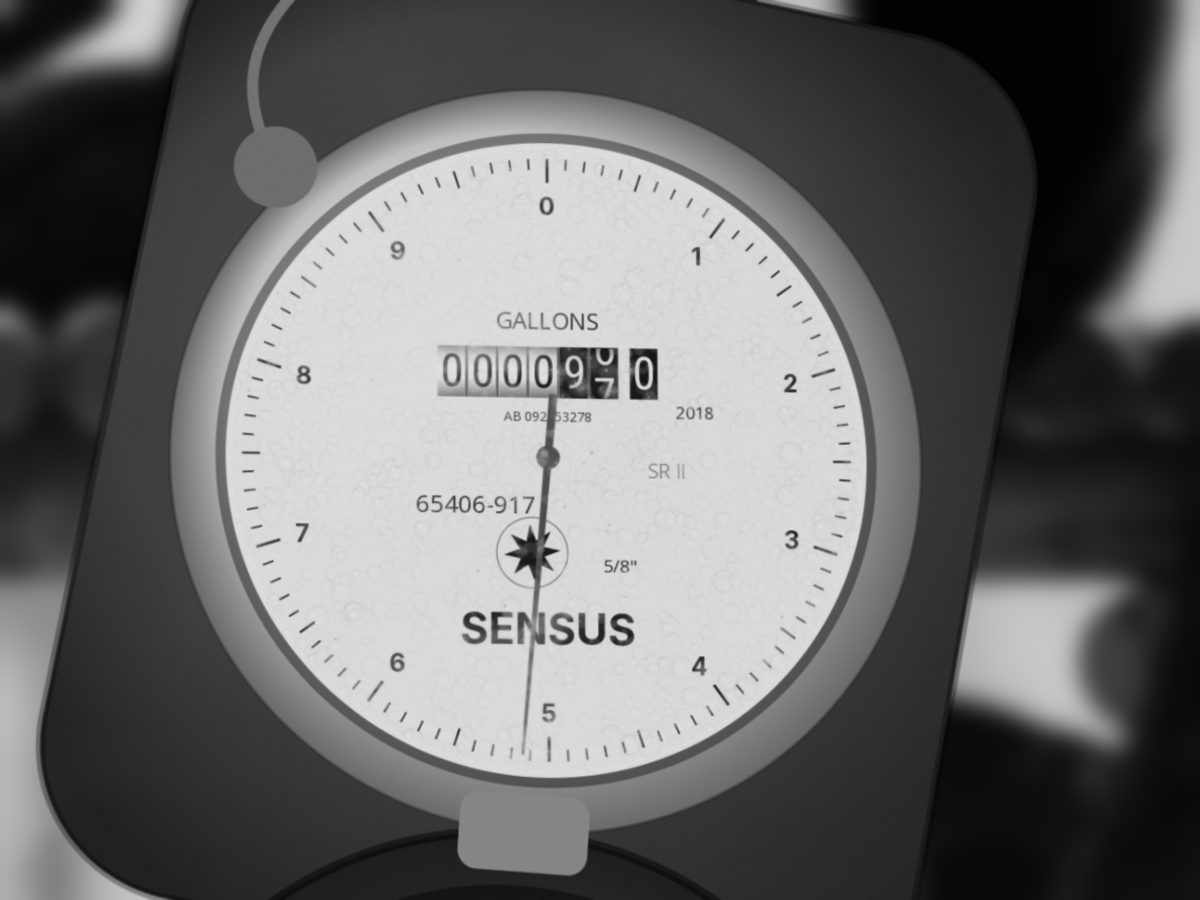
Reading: 965.1 gal
